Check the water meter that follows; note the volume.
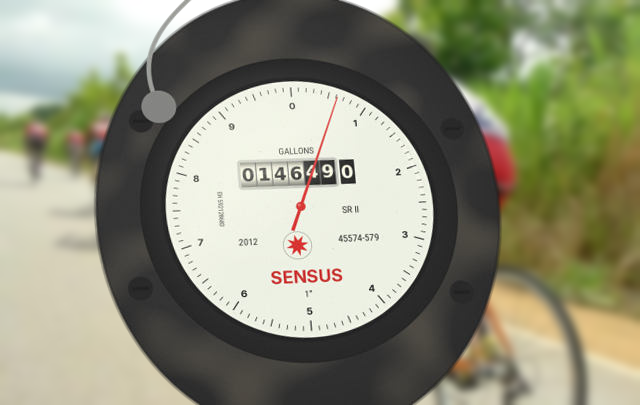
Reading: 146490.6 gal
